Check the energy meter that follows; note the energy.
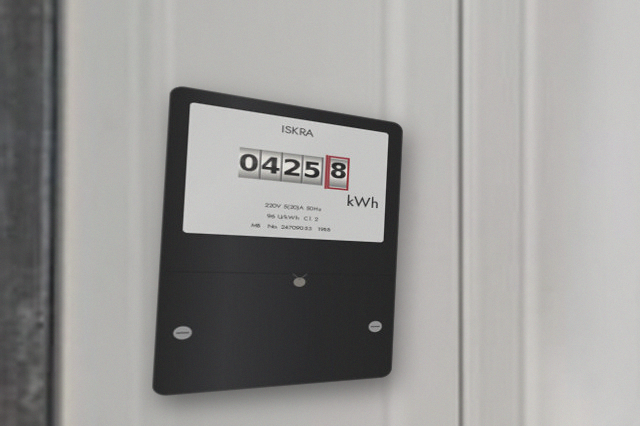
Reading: 425.8 kWh
